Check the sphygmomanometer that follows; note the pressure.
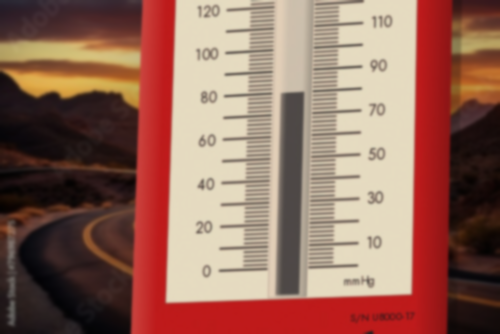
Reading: 80 mmHg
